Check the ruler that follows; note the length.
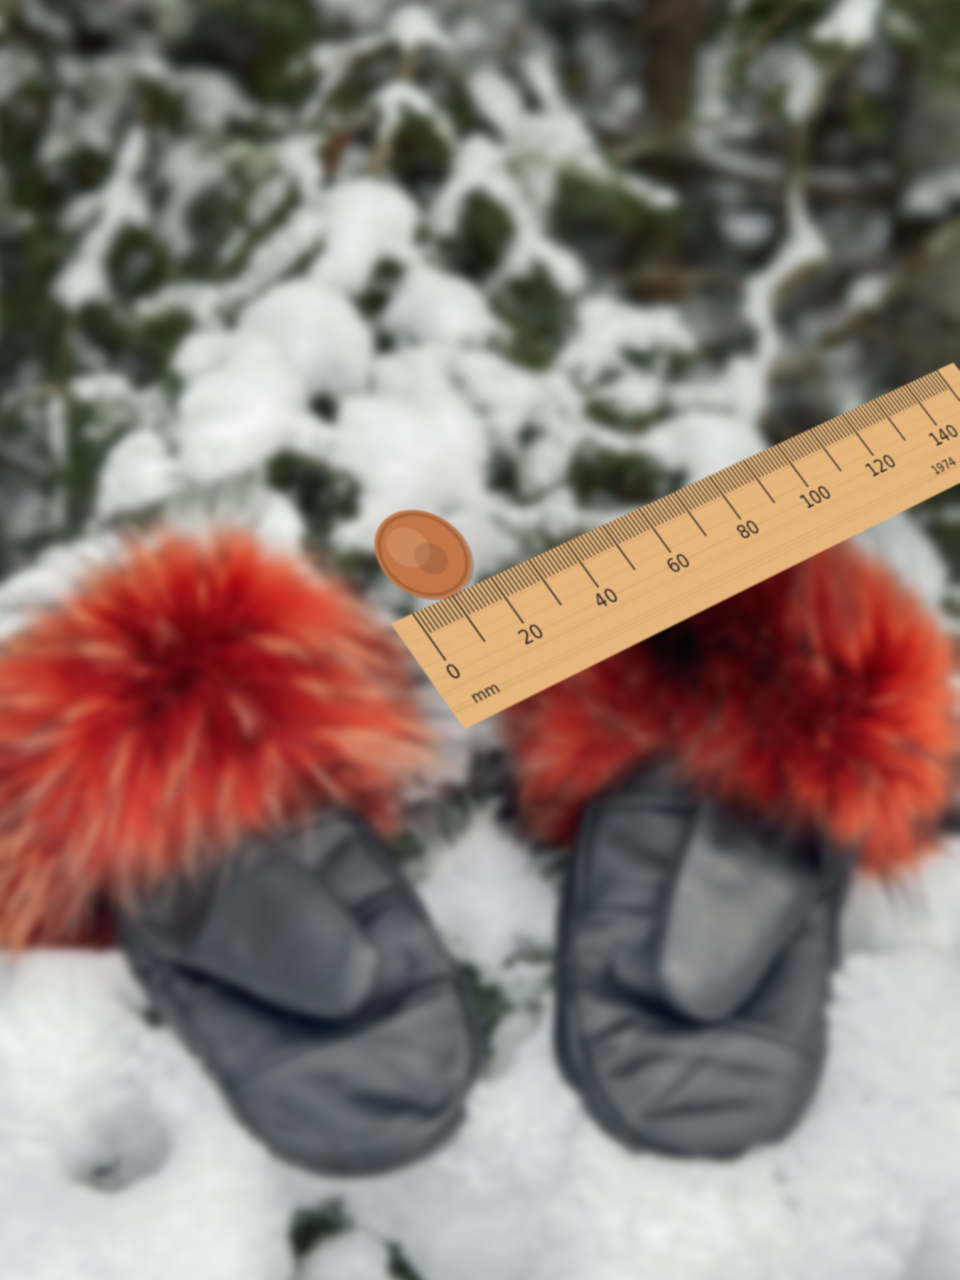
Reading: 20 mm
